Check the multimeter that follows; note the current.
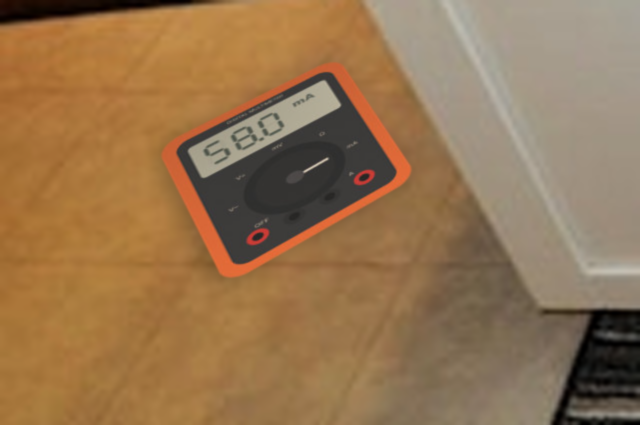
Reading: 58.0 mA
